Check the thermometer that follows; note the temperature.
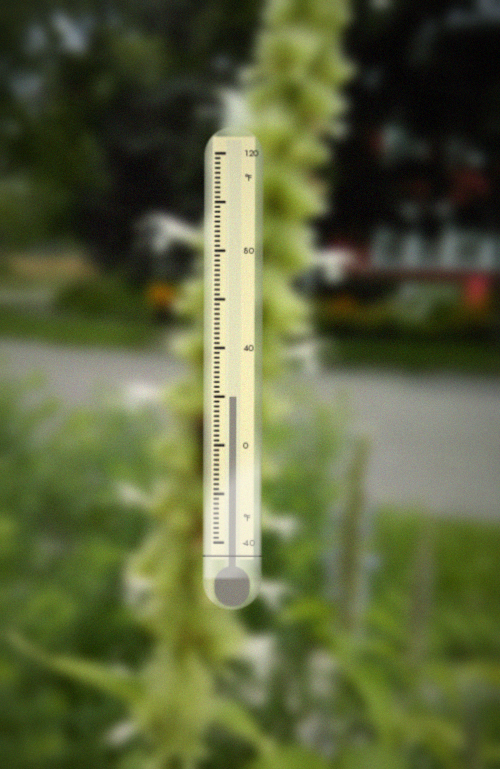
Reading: 20 °F
